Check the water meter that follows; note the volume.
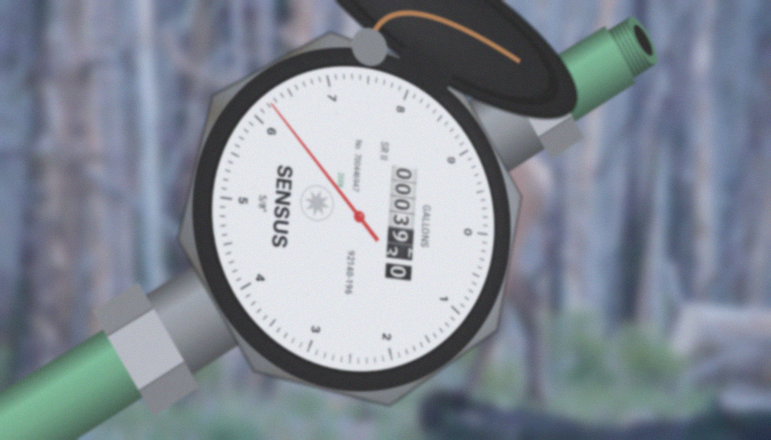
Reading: 3926.2 gal
